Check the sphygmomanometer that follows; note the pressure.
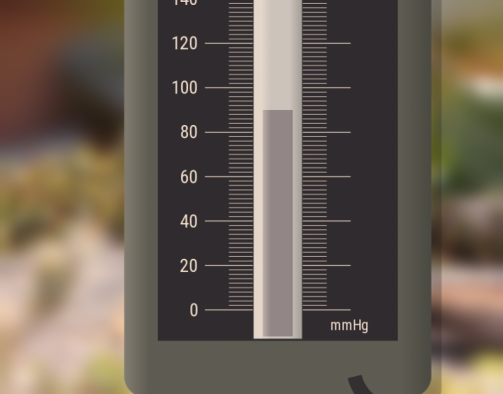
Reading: 90 mmHg
